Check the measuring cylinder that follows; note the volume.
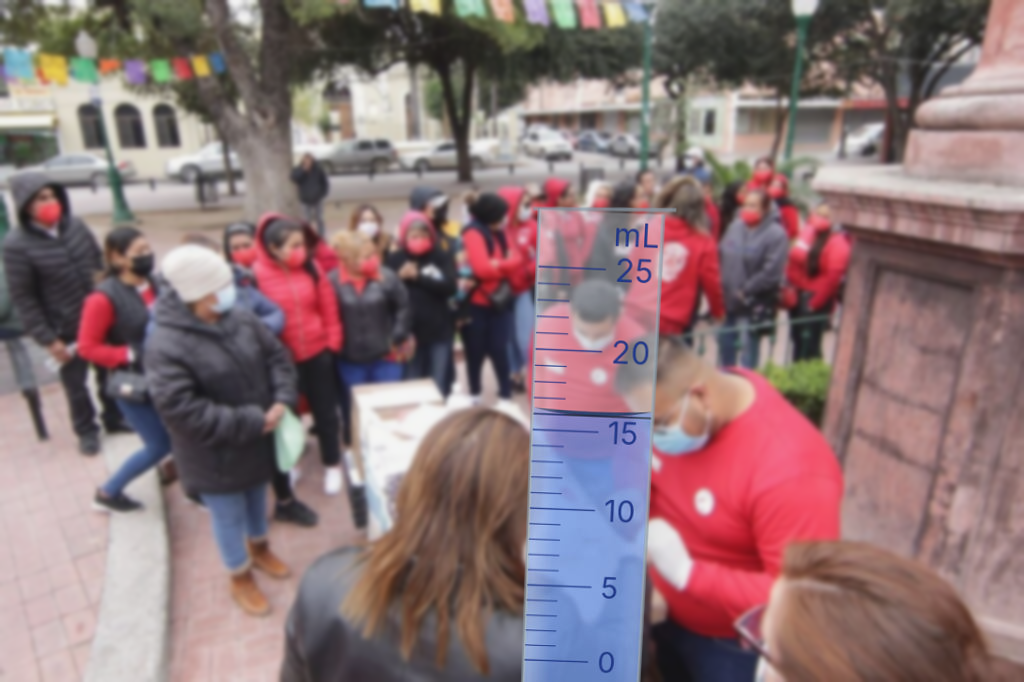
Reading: 16 mL
